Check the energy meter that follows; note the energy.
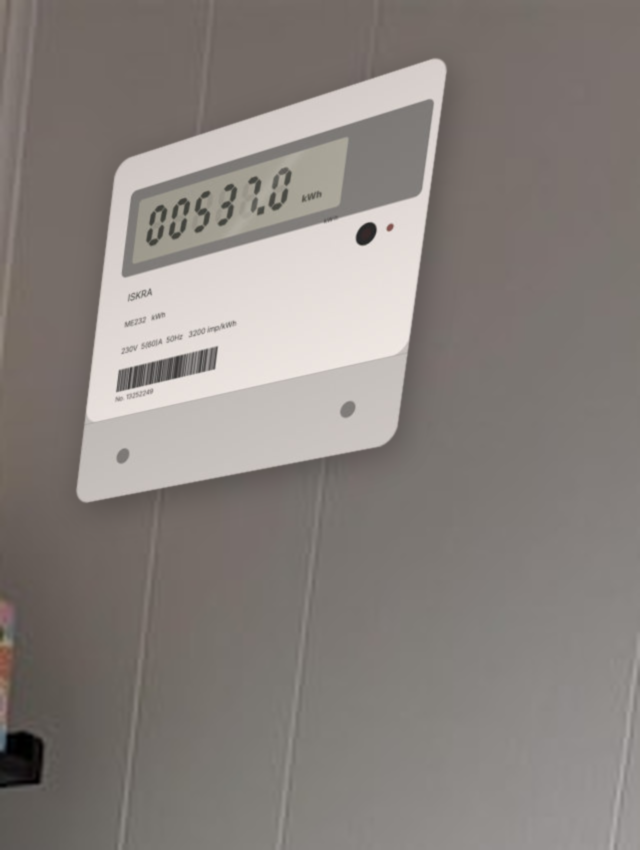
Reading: 537.0 kWh
